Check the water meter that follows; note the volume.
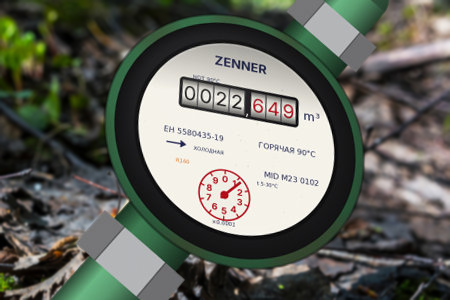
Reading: 22.6491 m³
